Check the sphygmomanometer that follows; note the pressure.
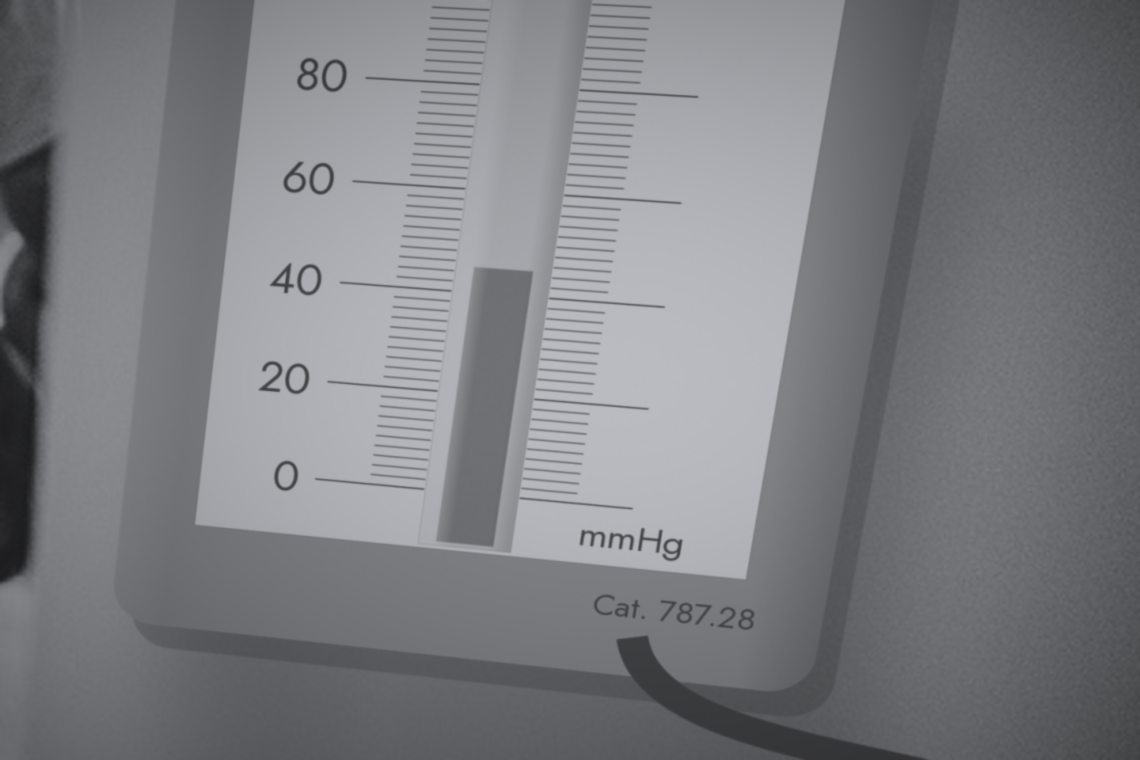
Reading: 45 mmHg
